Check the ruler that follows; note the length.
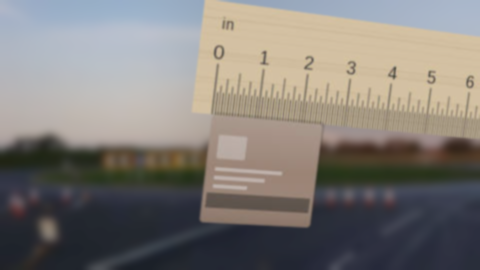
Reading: 2.5 in
